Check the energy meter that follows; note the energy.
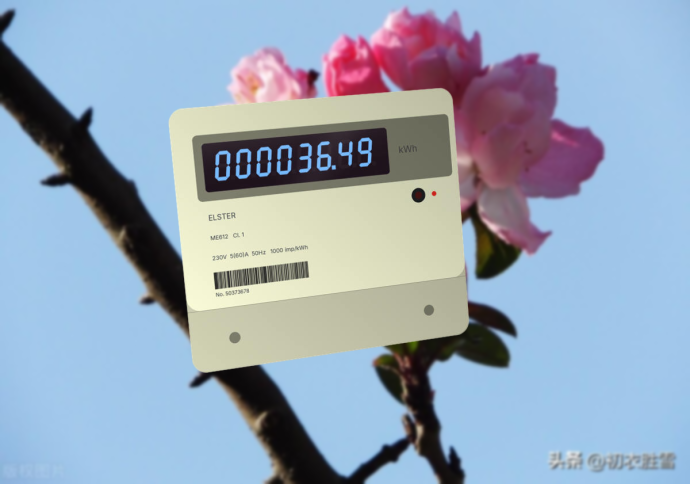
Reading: 36.49 kWh
